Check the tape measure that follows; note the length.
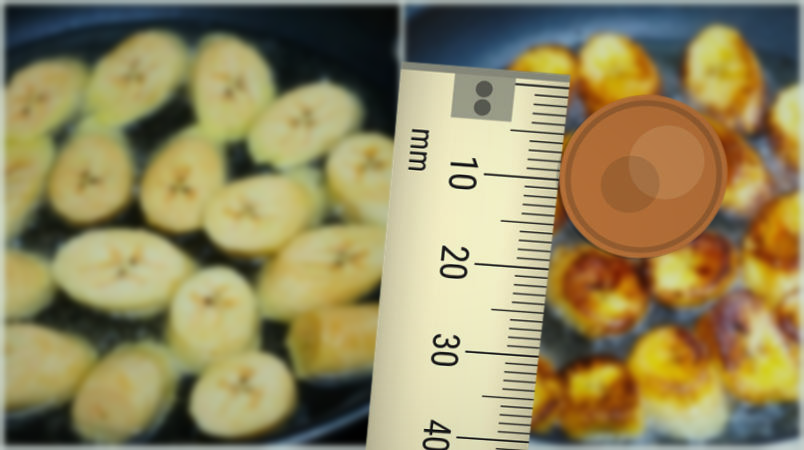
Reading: 18 mm
